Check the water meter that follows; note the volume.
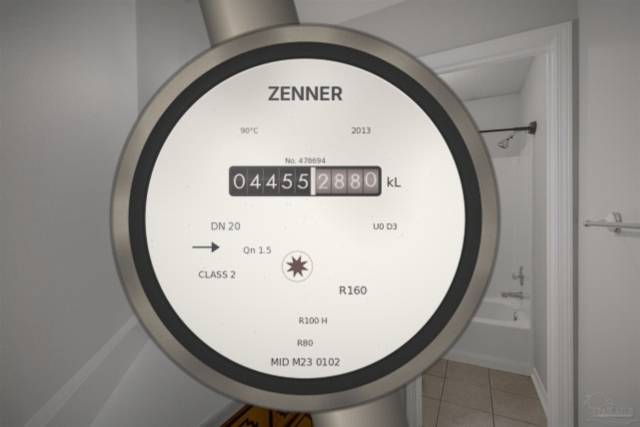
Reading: 4455.2880 kL
